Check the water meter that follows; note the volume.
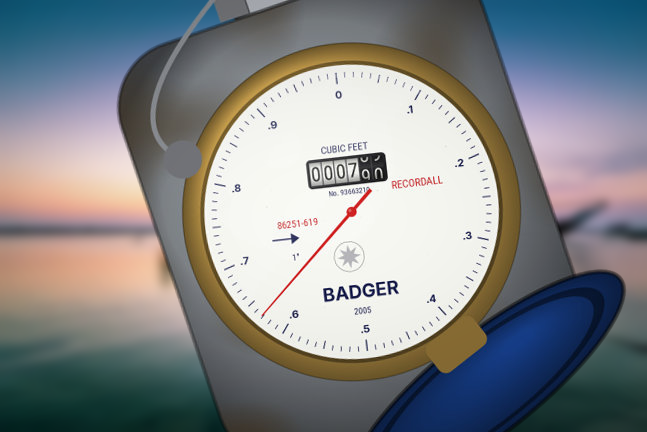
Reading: 789.63 ft³
